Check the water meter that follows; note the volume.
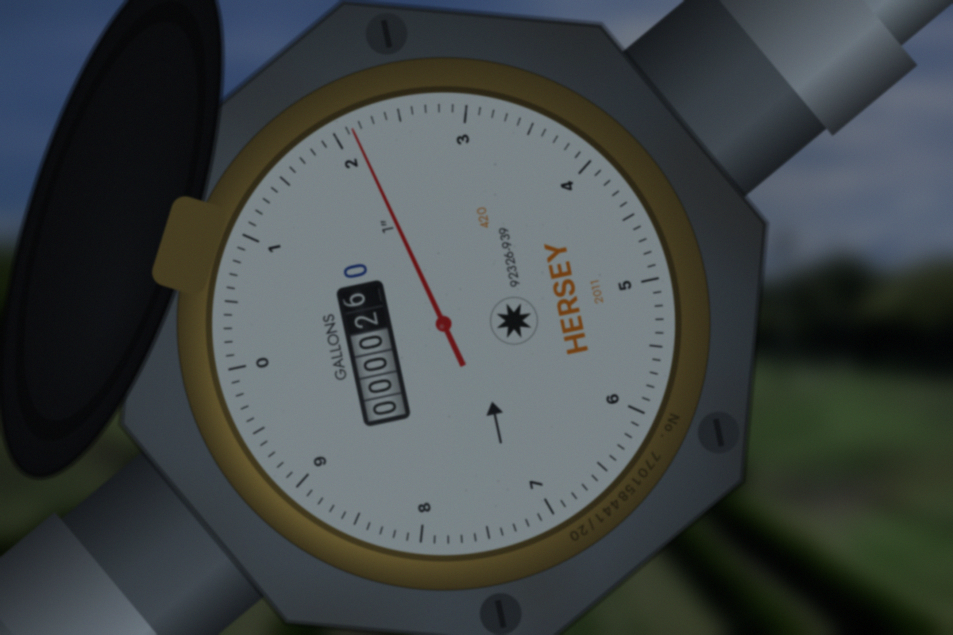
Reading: 262.1 gal
